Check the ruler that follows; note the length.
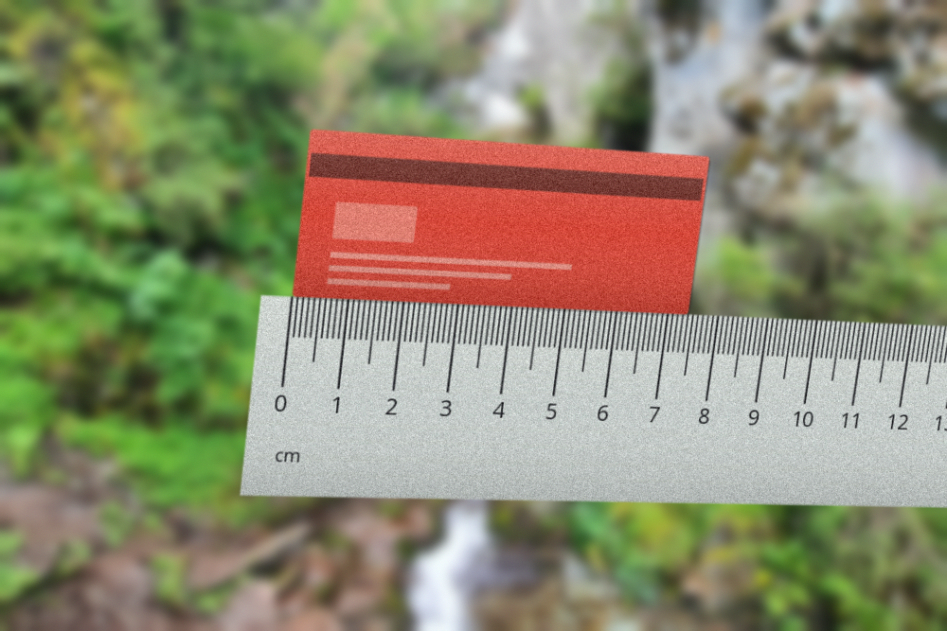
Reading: 7.4 cm
